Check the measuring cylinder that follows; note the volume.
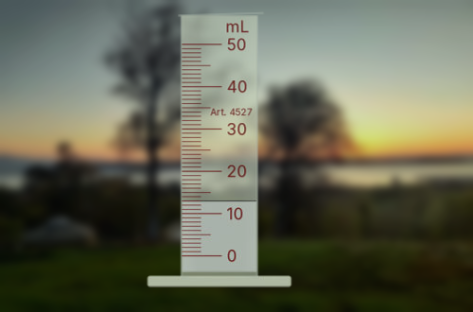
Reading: 13 mL
